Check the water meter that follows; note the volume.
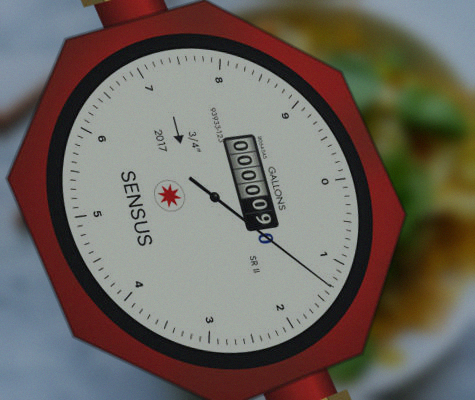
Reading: 91.3 gal
